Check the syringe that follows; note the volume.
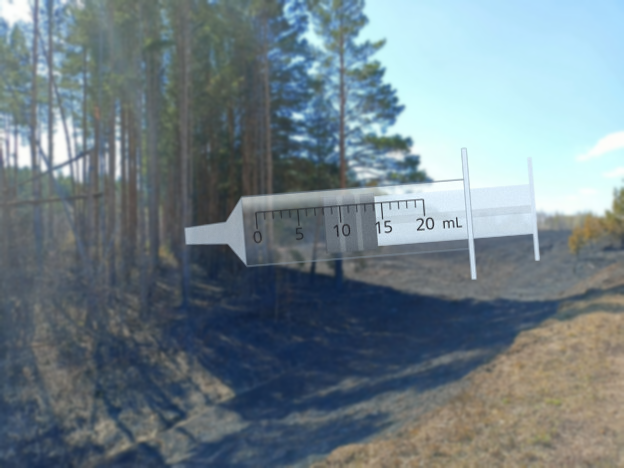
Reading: 8 mL
